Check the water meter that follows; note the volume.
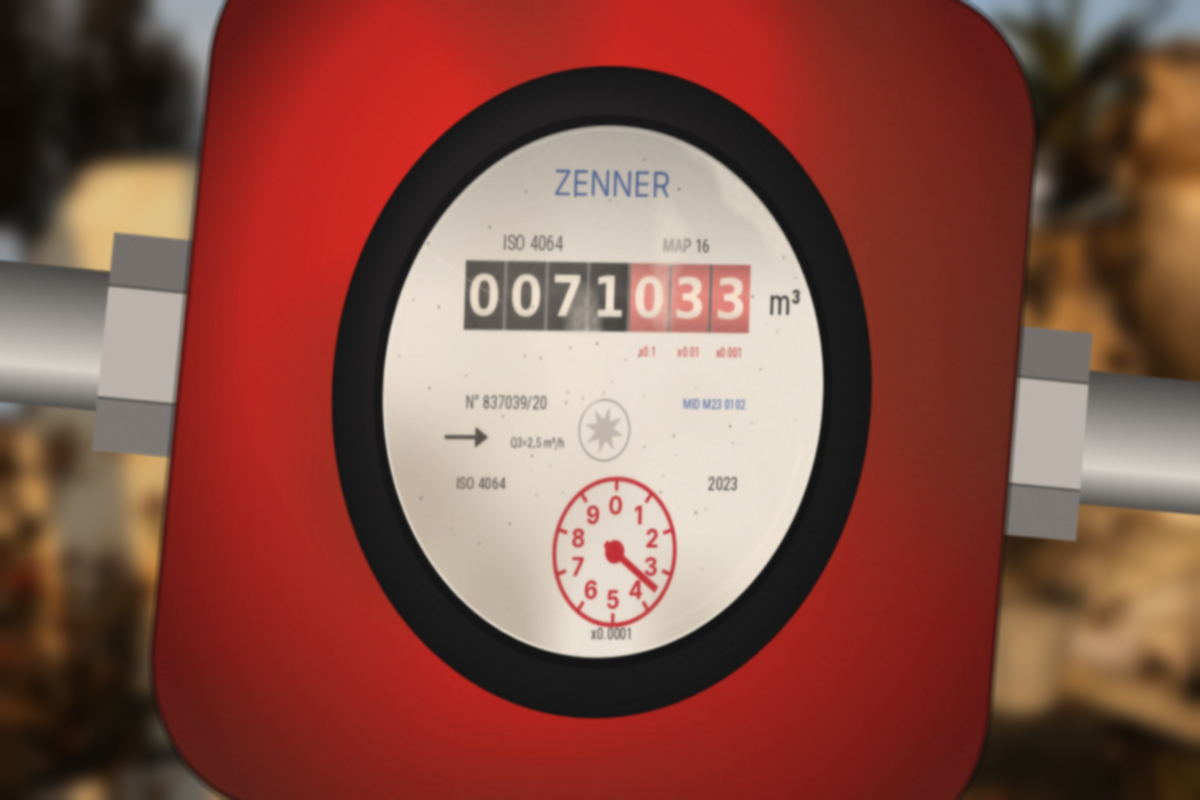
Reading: 71.0333 m³
